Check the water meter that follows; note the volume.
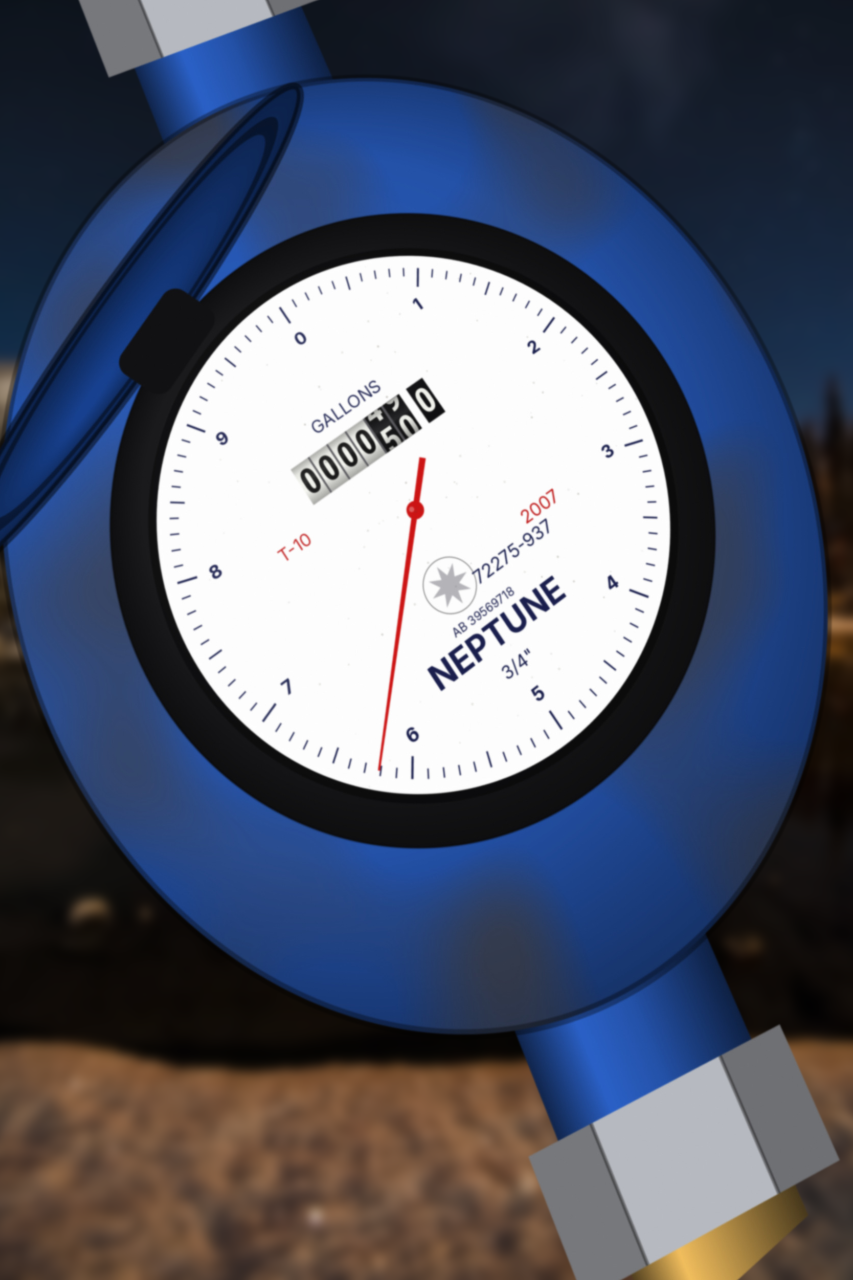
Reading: 496.2 gal
